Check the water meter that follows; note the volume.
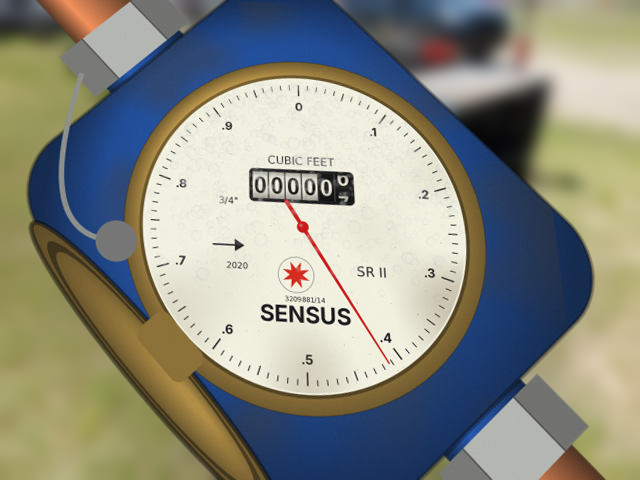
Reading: 6.41 ft³
